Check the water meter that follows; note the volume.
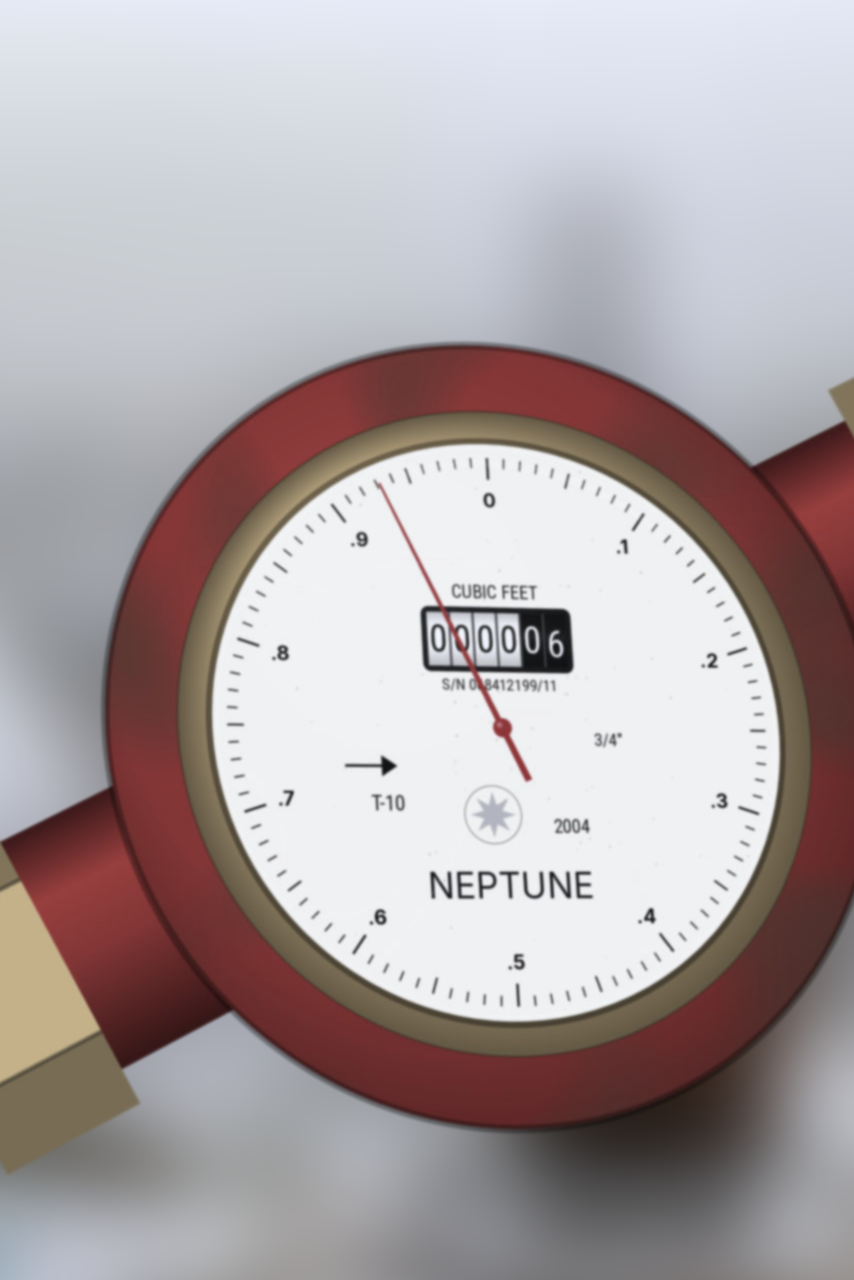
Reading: 5.93 ft³
